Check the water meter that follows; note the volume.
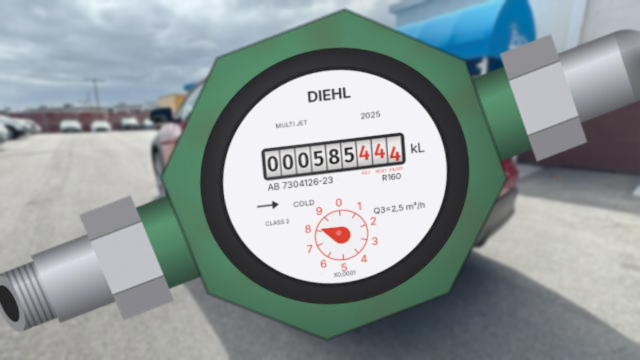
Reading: 585.4438 kL
